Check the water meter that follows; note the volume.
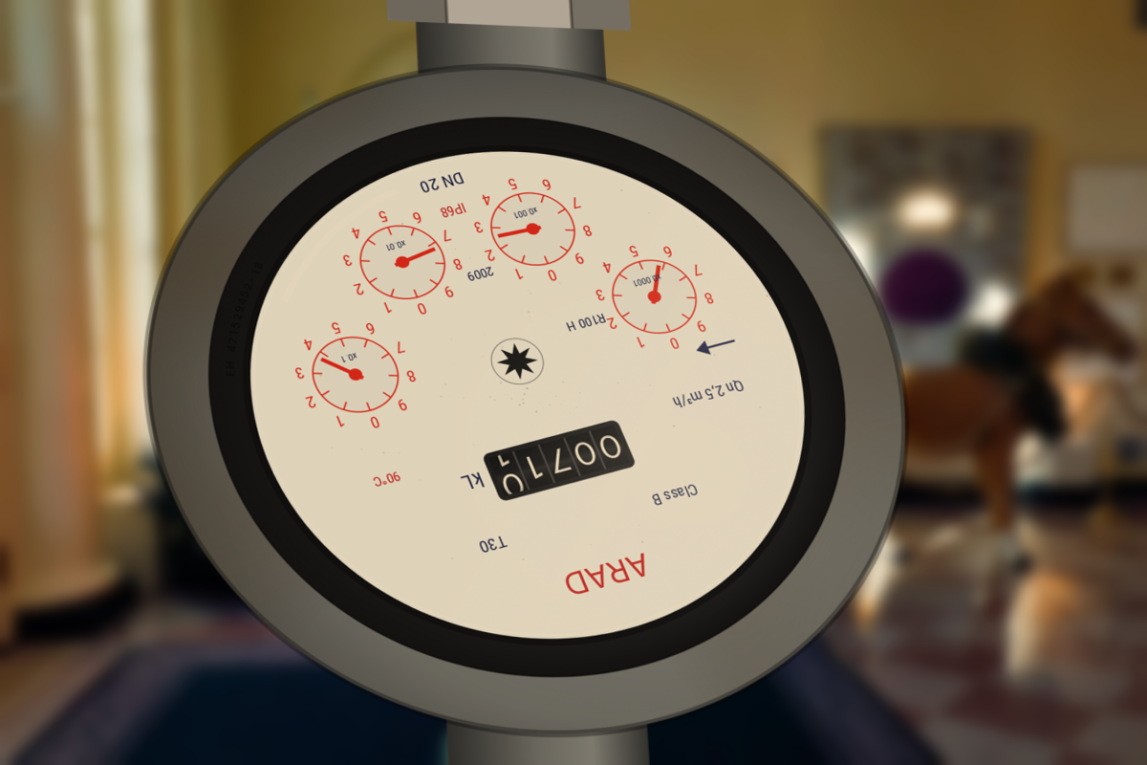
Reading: 710.3725 kL
